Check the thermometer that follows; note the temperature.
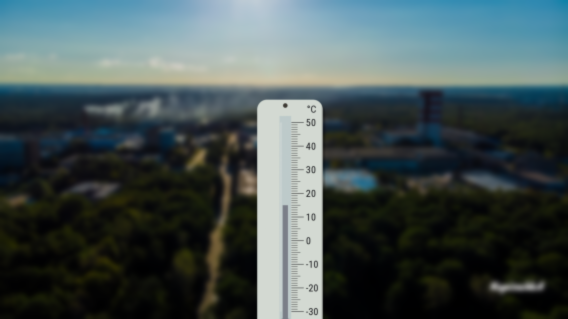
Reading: 15 °C
